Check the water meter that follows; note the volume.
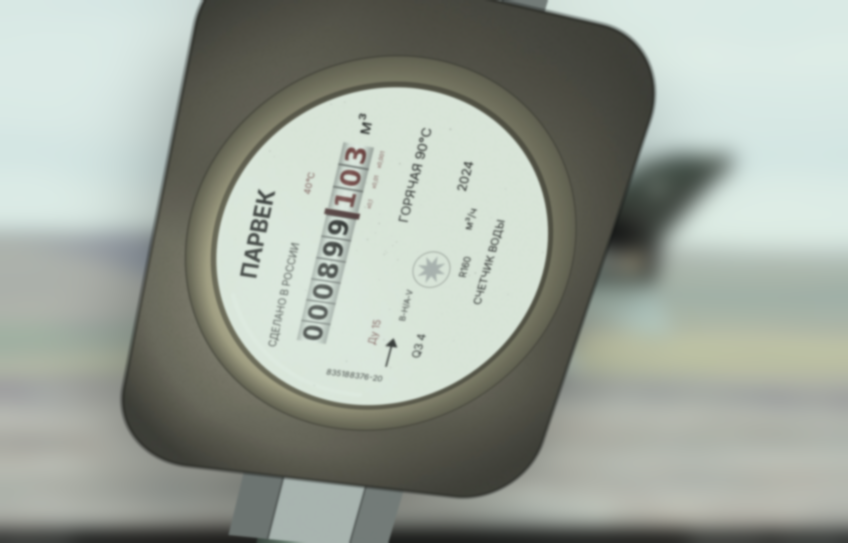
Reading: 899.103 m³
